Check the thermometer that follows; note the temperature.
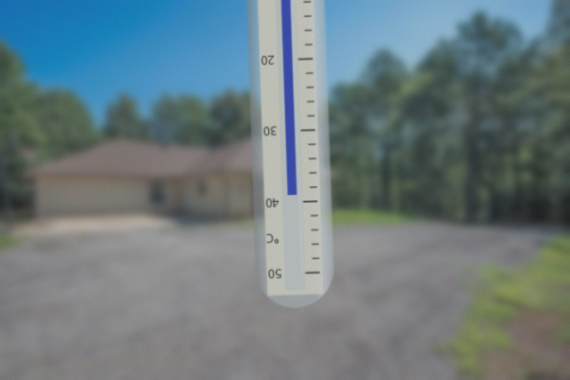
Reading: 39 °C
